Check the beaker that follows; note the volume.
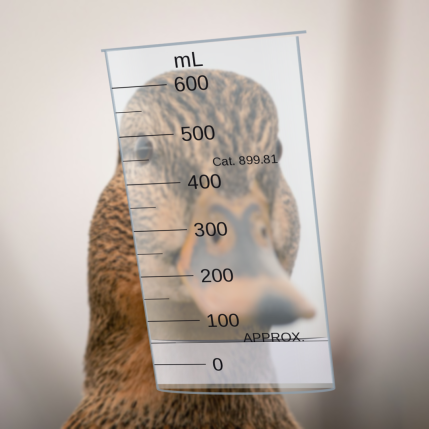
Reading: 50 mL
